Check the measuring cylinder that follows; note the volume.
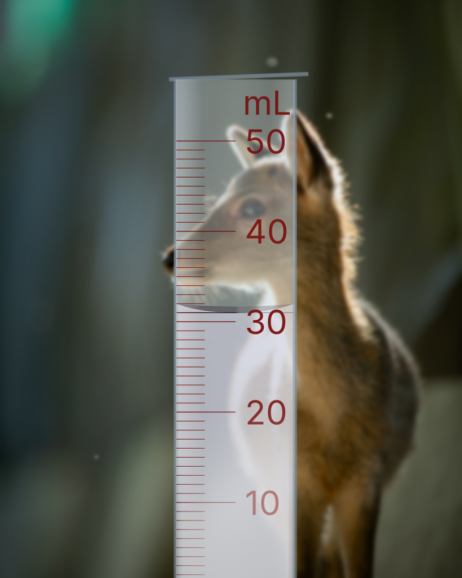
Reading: 31 mL
